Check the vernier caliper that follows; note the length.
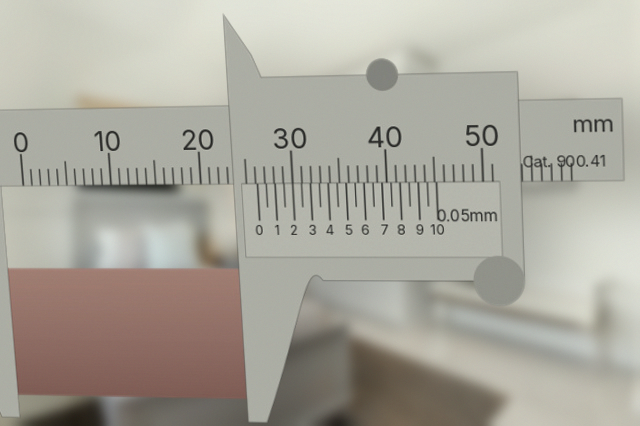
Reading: 26.2 mm
